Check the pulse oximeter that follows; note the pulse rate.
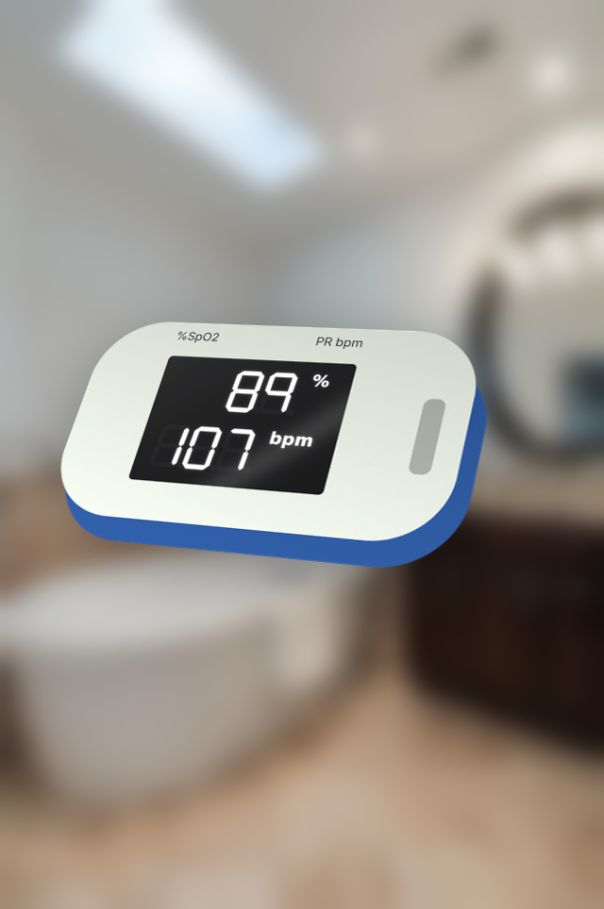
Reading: 107 bpm
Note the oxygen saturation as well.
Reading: 89 %
